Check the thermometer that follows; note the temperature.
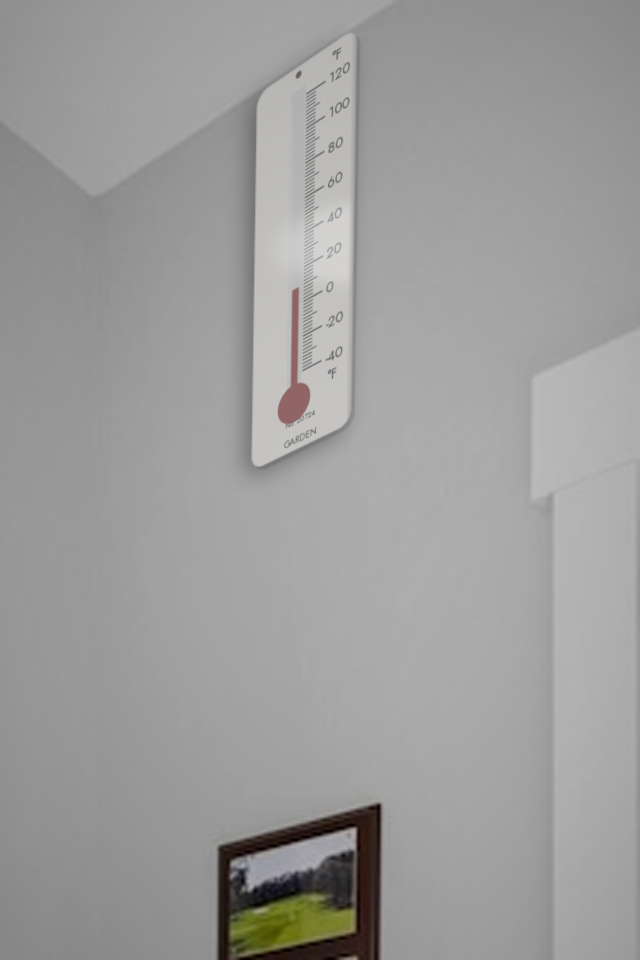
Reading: 10 °F
